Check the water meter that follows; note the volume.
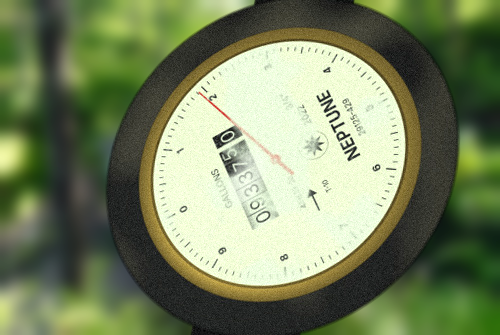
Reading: 933751.9 gal
